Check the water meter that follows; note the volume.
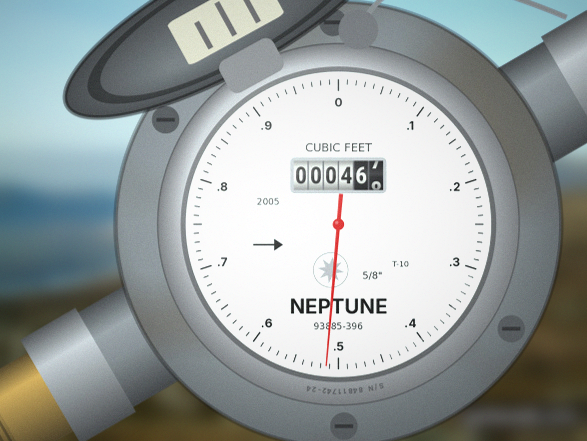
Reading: 467.51 ft³
